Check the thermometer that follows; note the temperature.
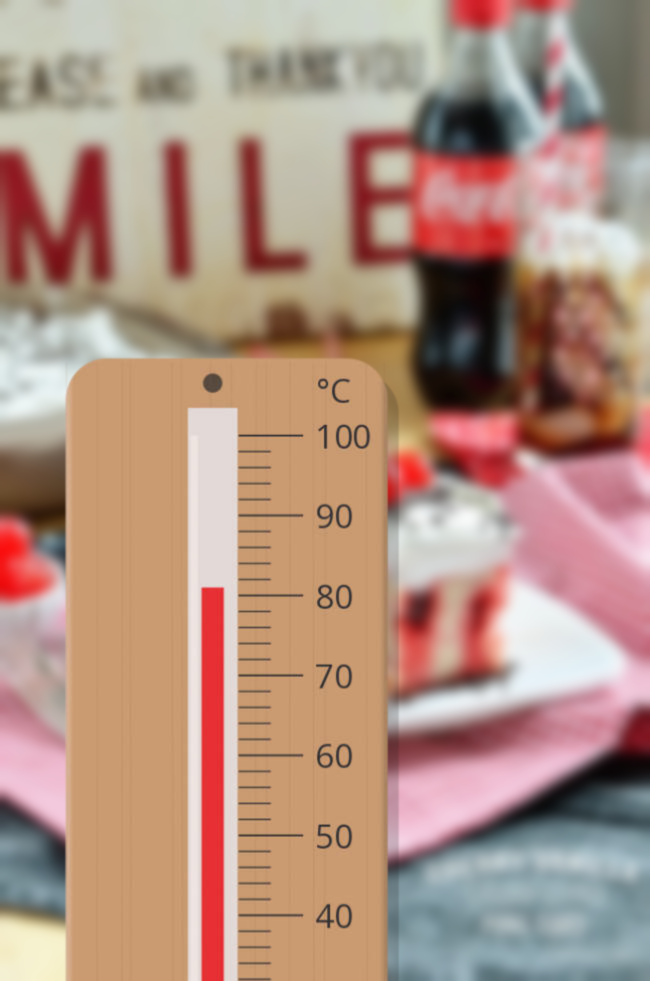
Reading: 81 °C
